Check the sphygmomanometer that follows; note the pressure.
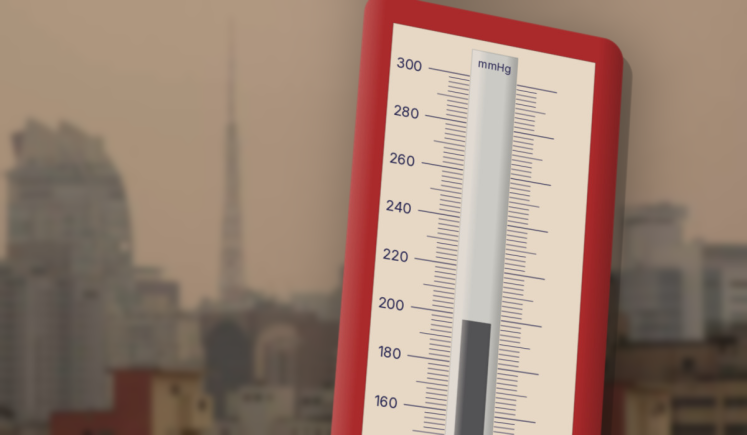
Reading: 198 mmHg
